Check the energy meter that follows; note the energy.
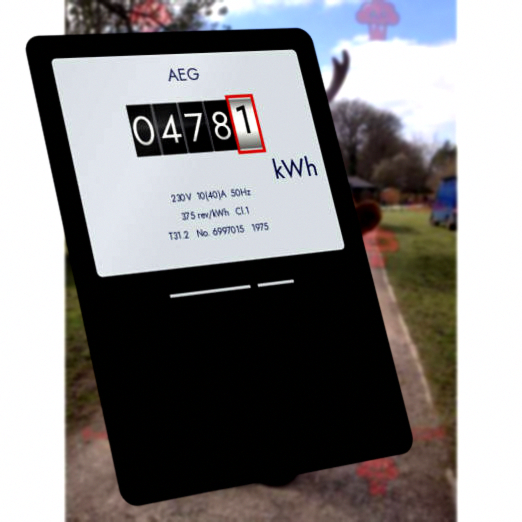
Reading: 478.1 kWh
